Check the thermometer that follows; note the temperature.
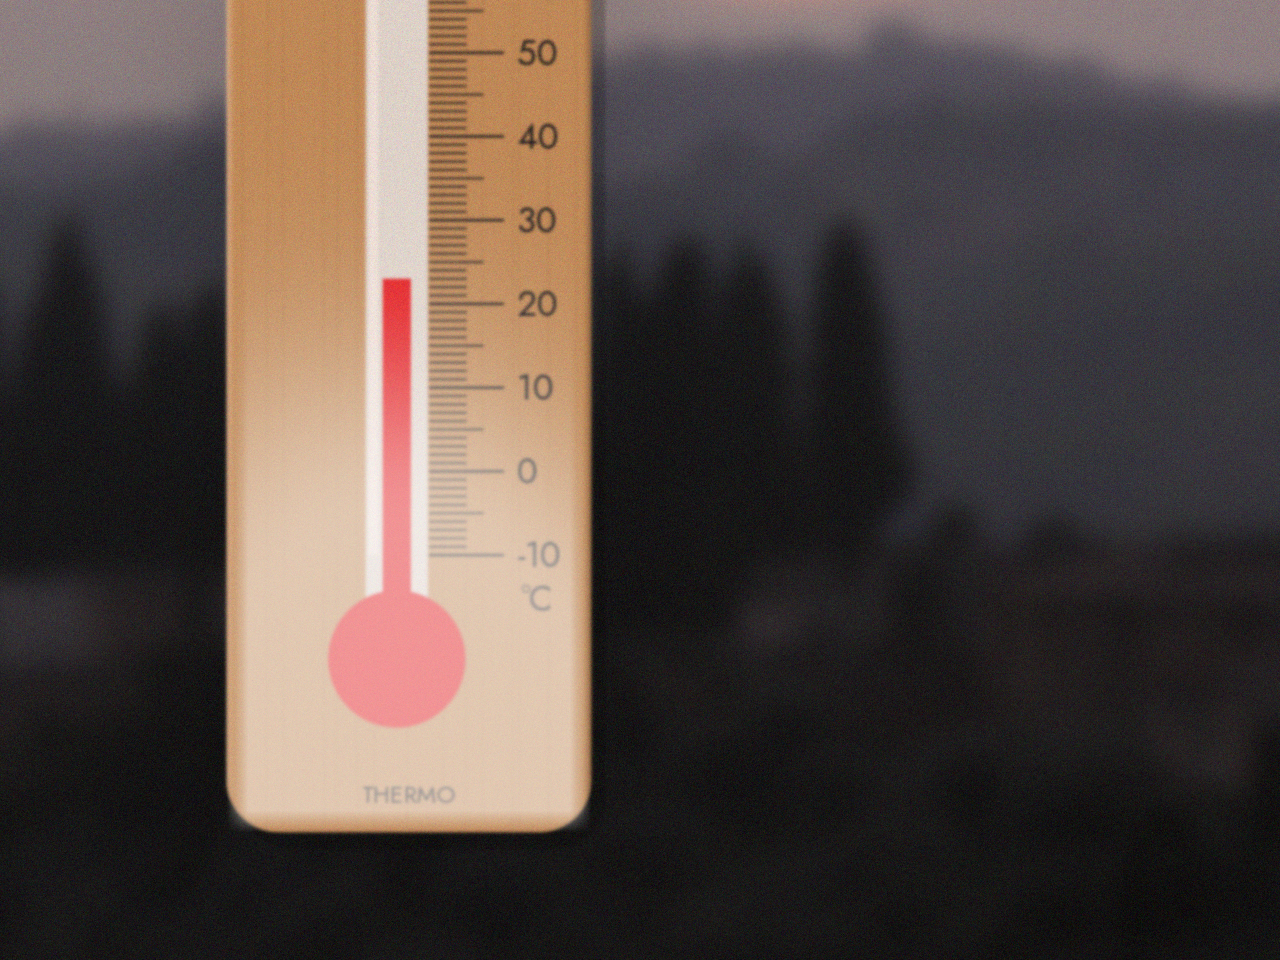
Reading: 23 °C
